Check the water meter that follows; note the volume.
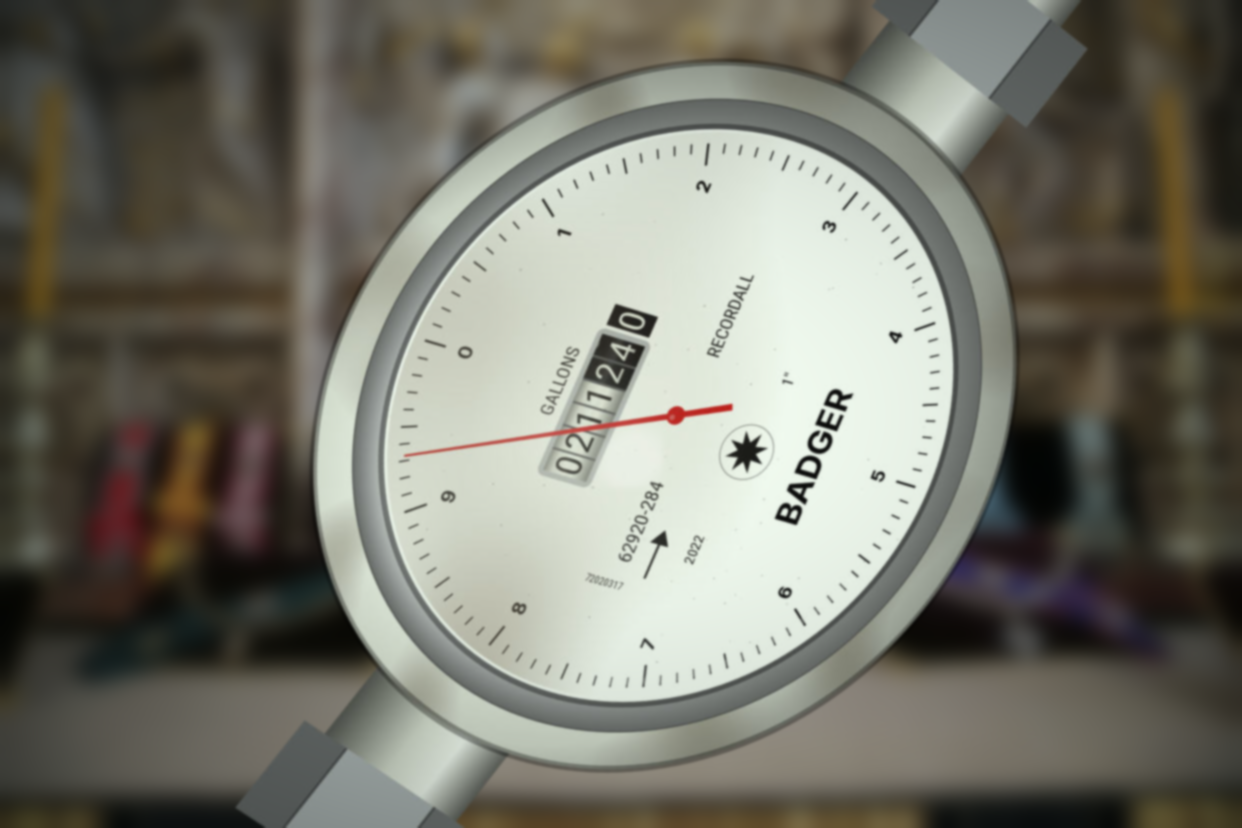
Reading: 211239.3 gal
